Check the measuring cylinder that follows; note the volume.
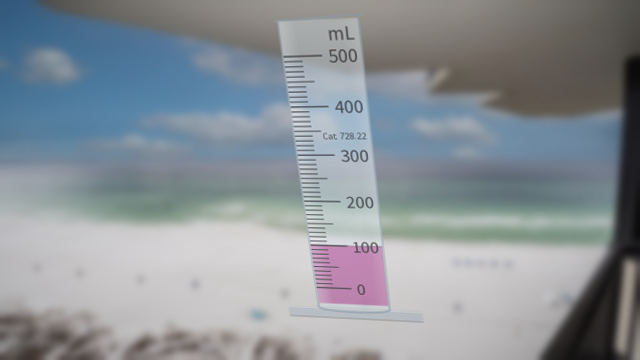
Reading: 100 mL
